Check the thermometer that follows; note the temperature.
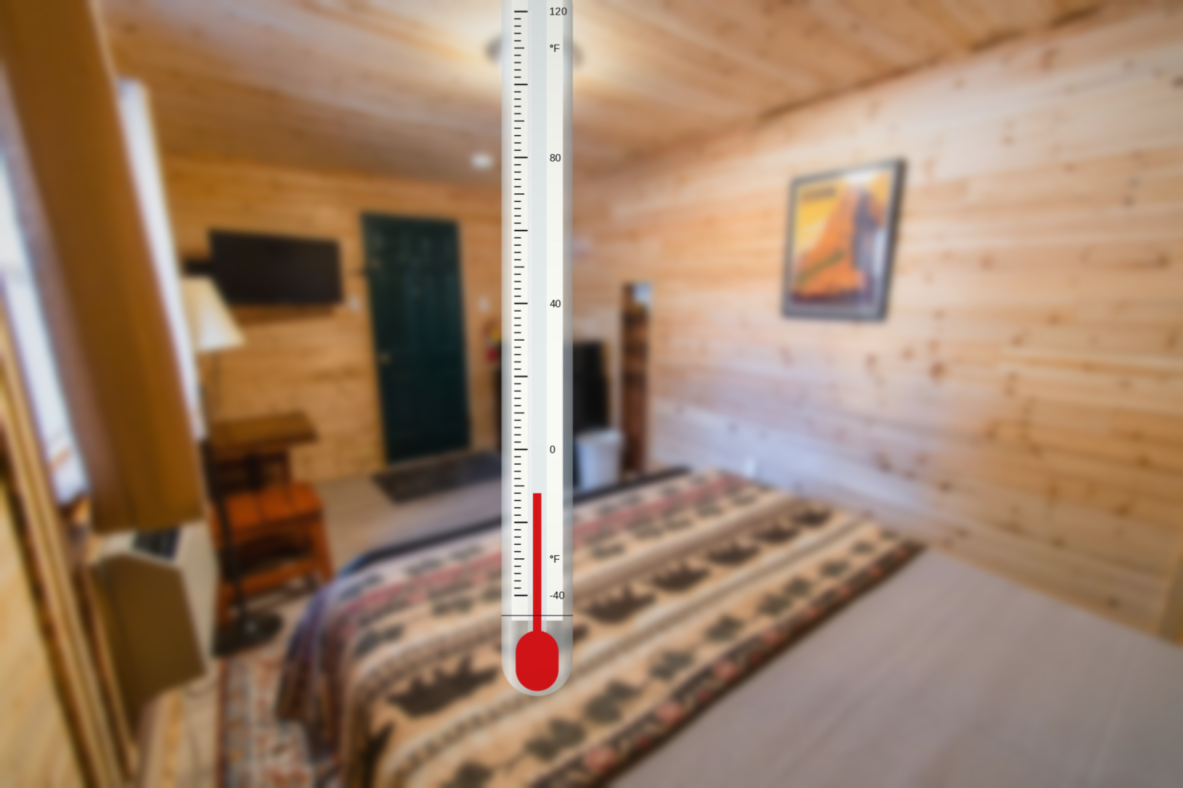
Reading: -12 °F
